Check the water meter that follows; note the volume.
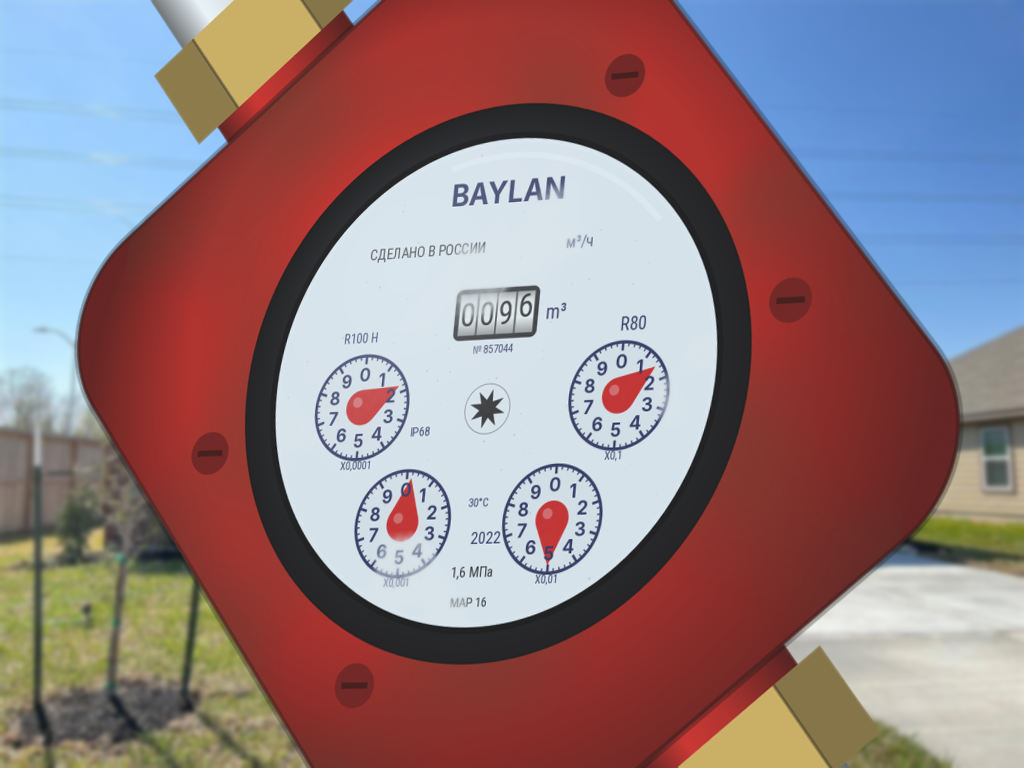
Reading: 96.1501 m³
